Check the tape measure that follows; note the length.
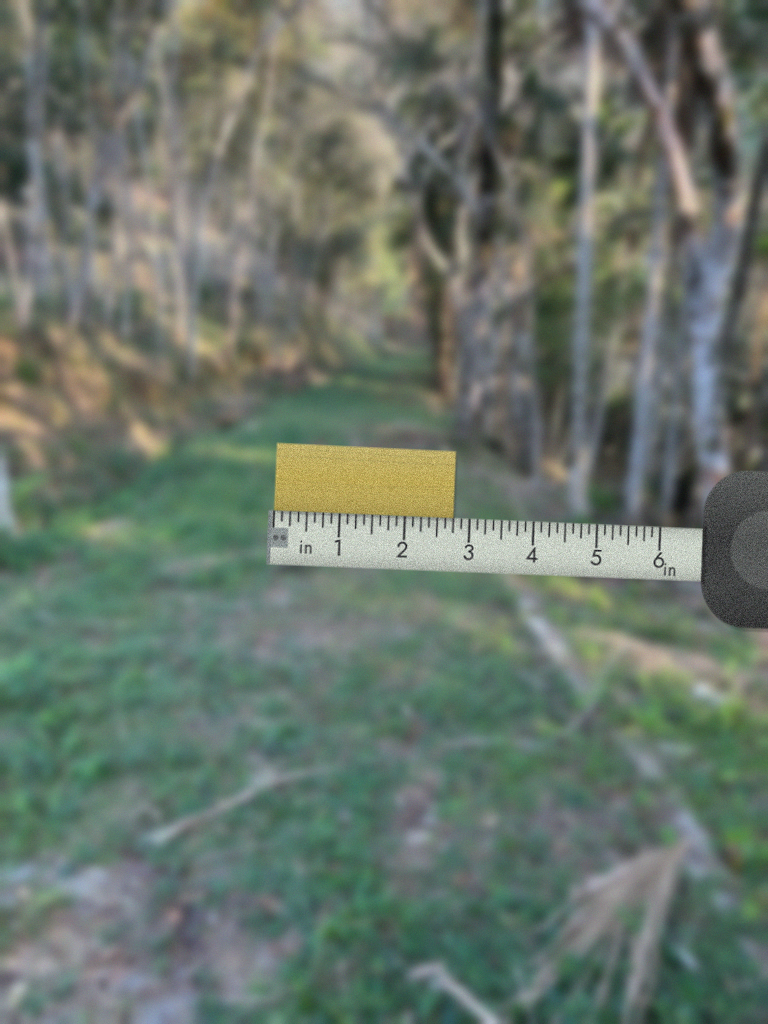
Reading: 2.75 in
